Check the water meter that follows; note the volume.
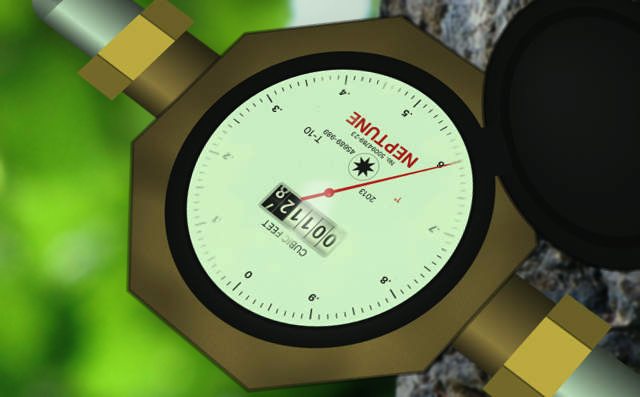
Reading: 1127.60 ft³
